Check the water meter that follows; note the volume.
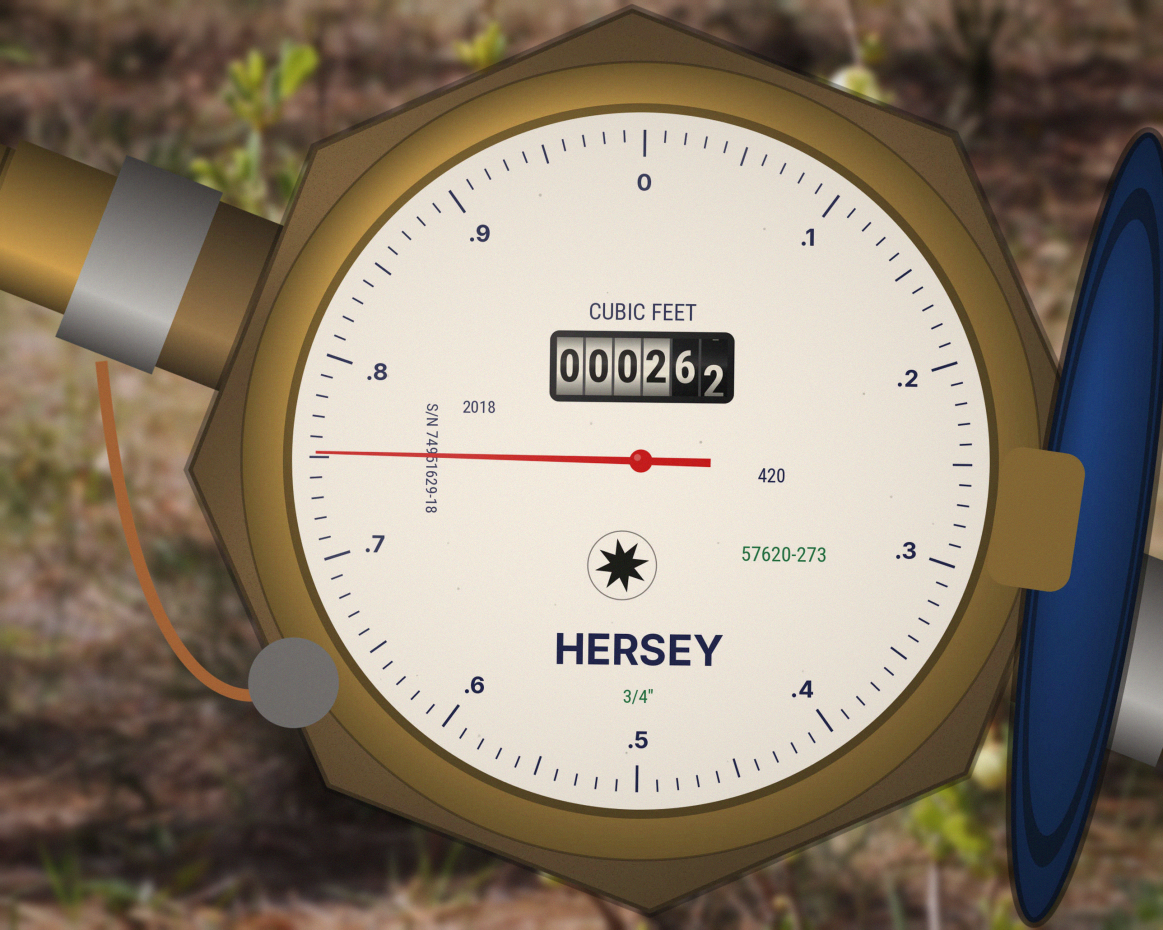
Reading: 261.75 ft³
